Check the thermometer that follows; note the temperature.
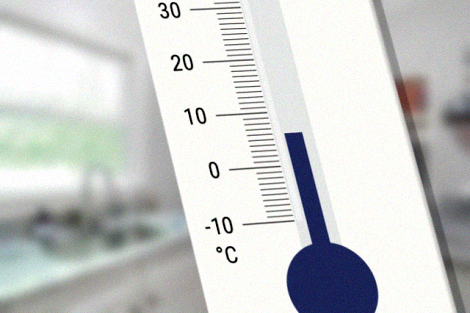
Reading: 6 °C
